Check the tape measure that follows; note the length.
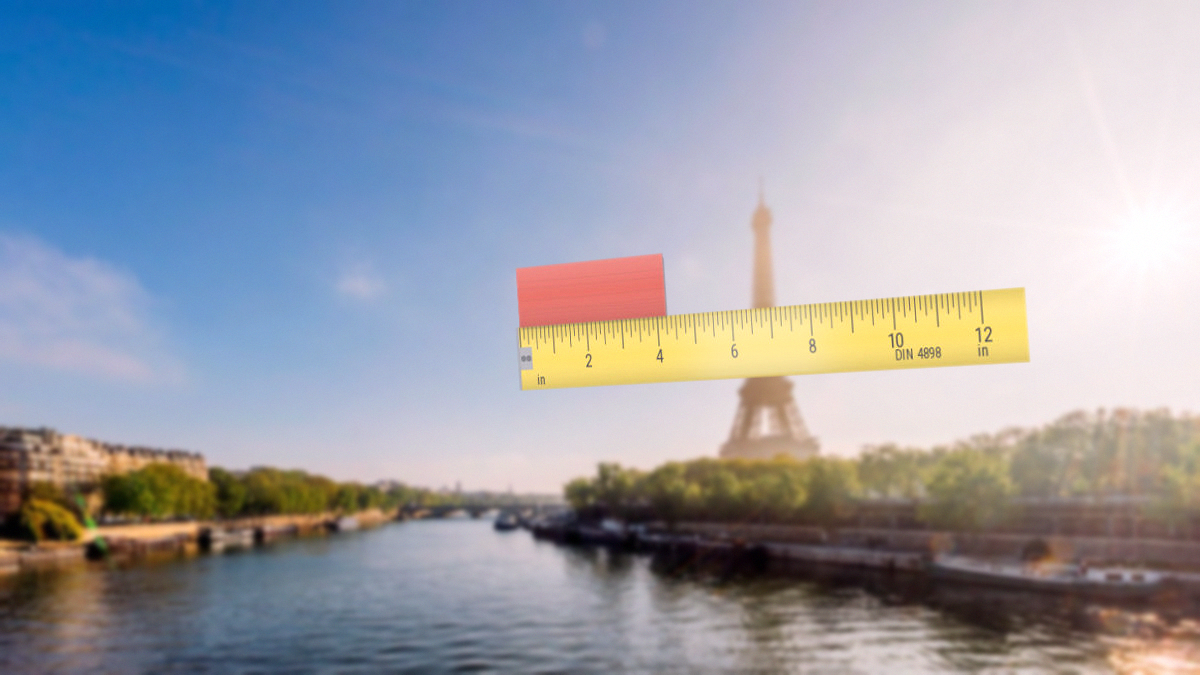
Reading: 4.25 in
